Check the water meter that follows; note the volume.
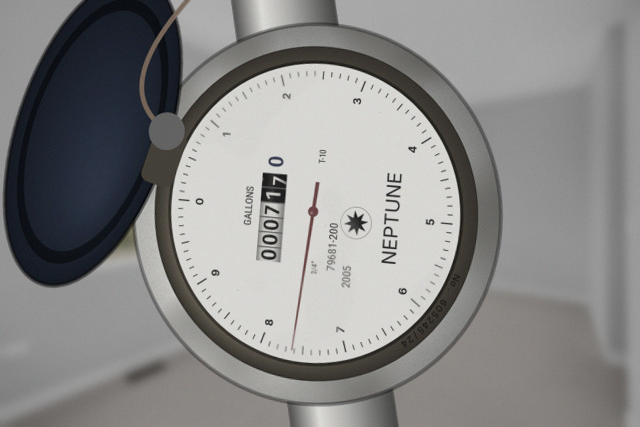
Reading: 7167.6 gal
